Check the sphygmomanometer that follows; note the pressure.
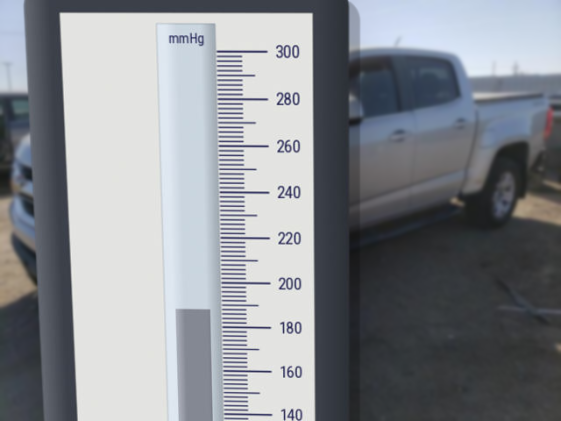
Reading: 188 mmHg
